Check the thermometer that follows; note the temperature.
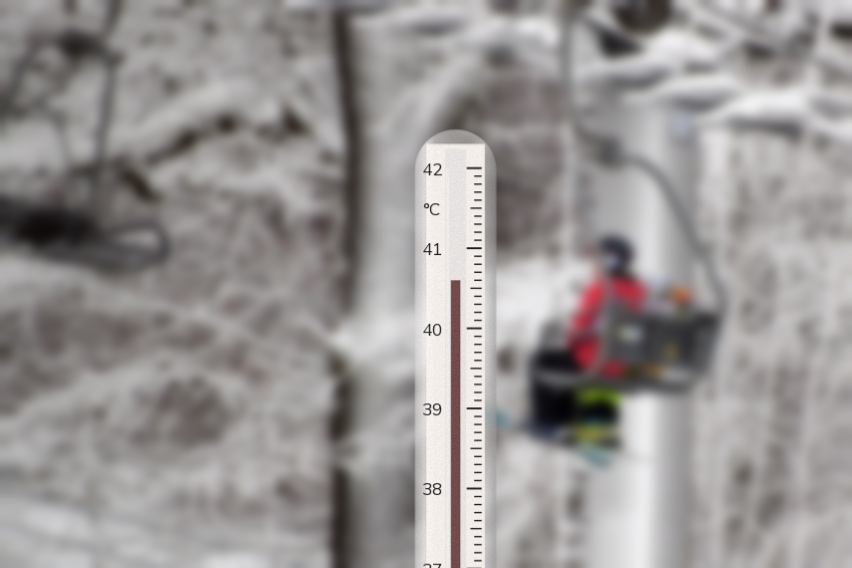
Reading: 40.6 °C
